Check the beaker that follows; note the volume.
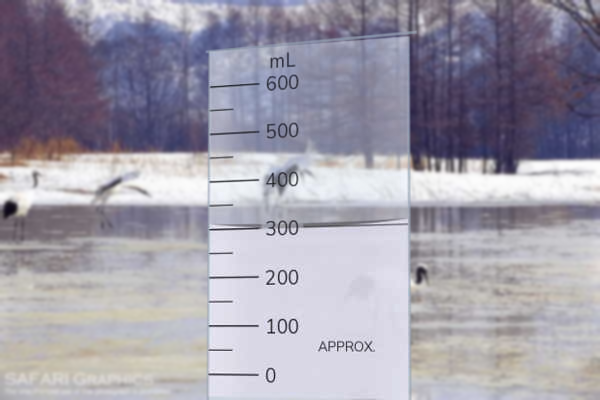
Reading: 300 mL
